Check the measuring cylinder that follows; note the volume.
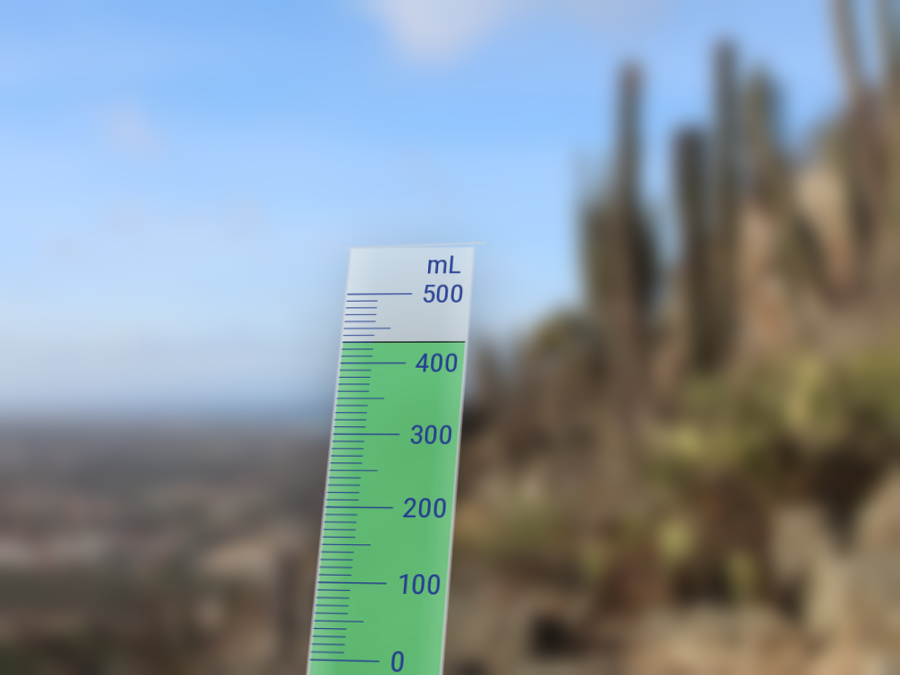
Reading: 430 mL
